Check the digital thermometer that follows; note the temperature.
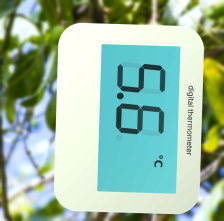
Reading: 5.6 °C
